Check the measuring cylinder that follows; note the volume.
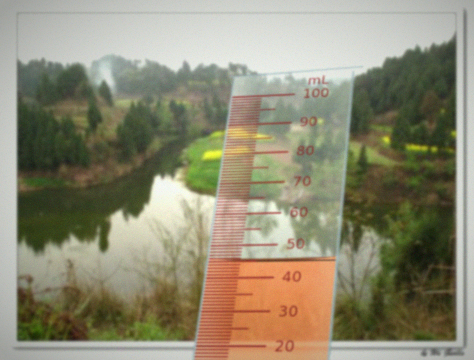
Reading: 45 mL
